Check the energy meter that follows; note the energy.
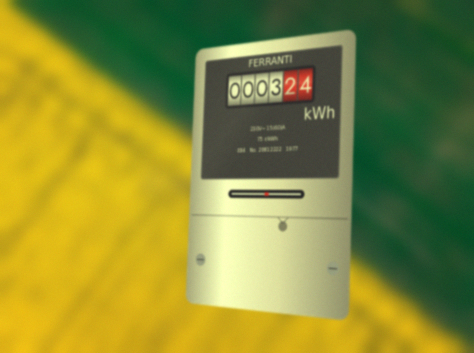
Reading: 3.24 kWh
